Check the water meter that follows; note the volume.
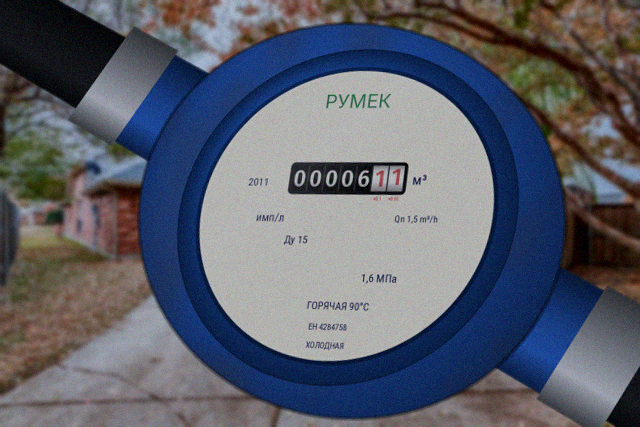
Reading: 6.11 m³
